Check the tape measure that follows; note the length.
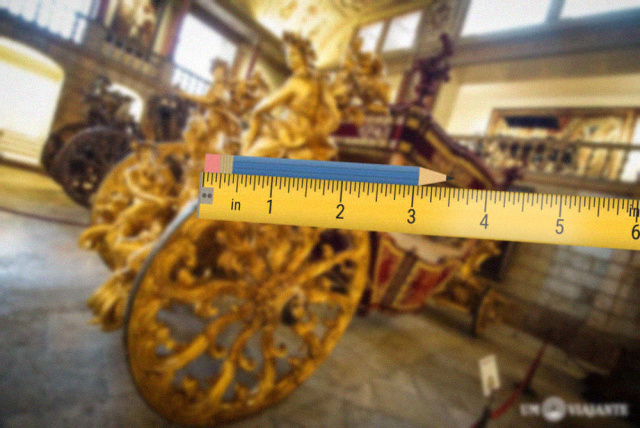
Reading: 3.5625 in
